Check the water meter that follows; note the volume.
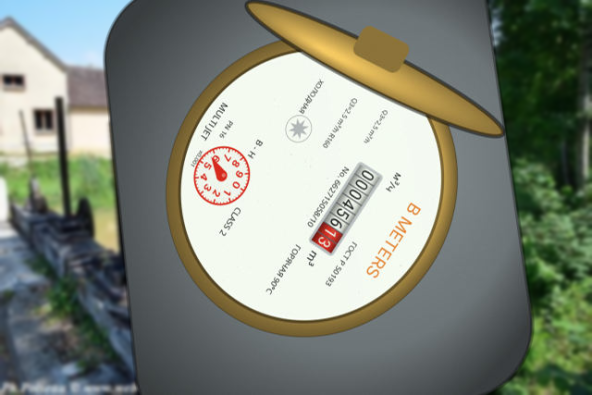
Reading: 456.135 m³
